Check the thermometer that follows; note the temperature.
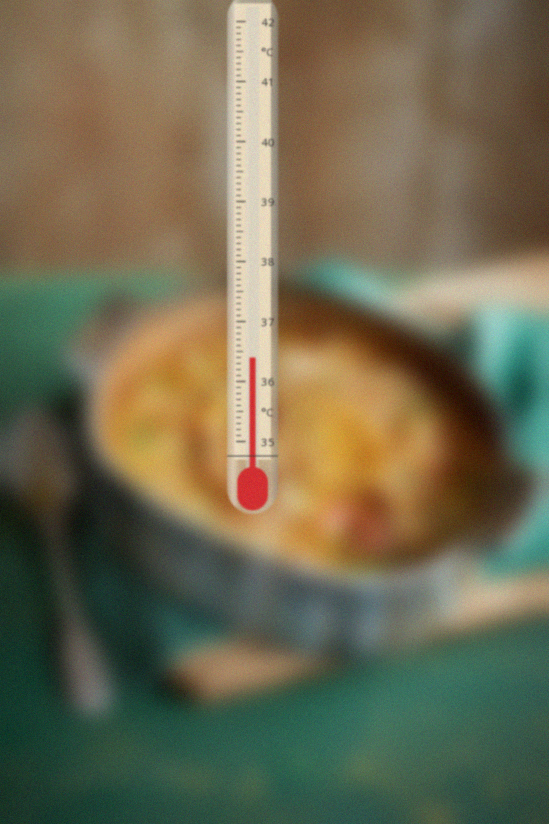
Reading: 36.4 °C
